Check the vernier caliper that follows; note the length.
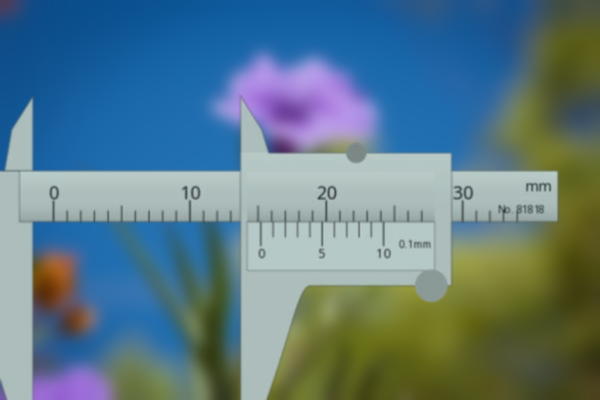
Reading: 15.2 mm
